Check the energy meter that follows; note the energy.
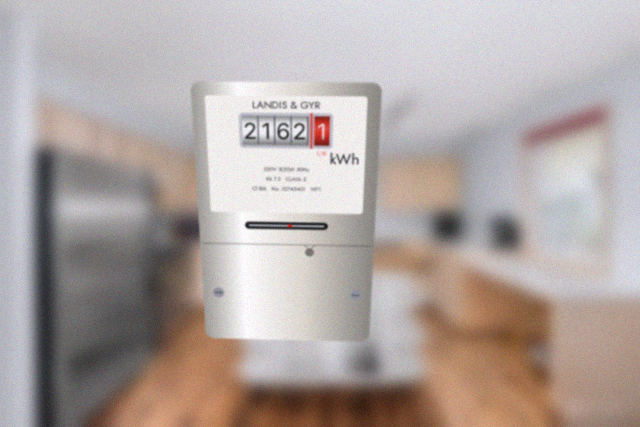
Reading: 2162.1 kWh
